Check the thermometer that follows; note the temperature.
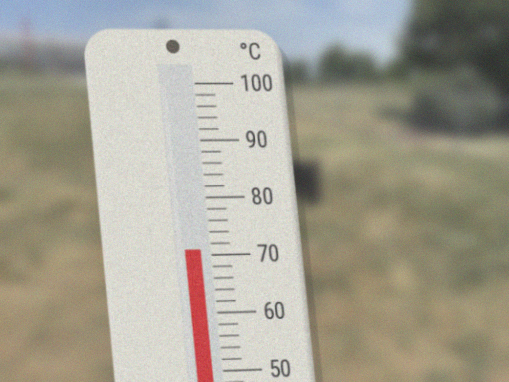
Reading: 71 °C
